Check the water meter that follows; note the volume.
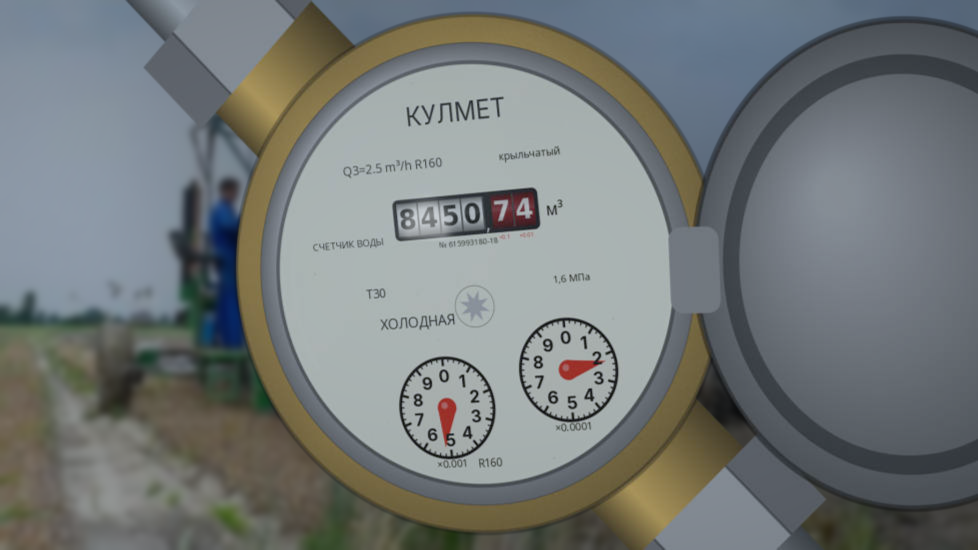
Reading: 8450.7452 m³
